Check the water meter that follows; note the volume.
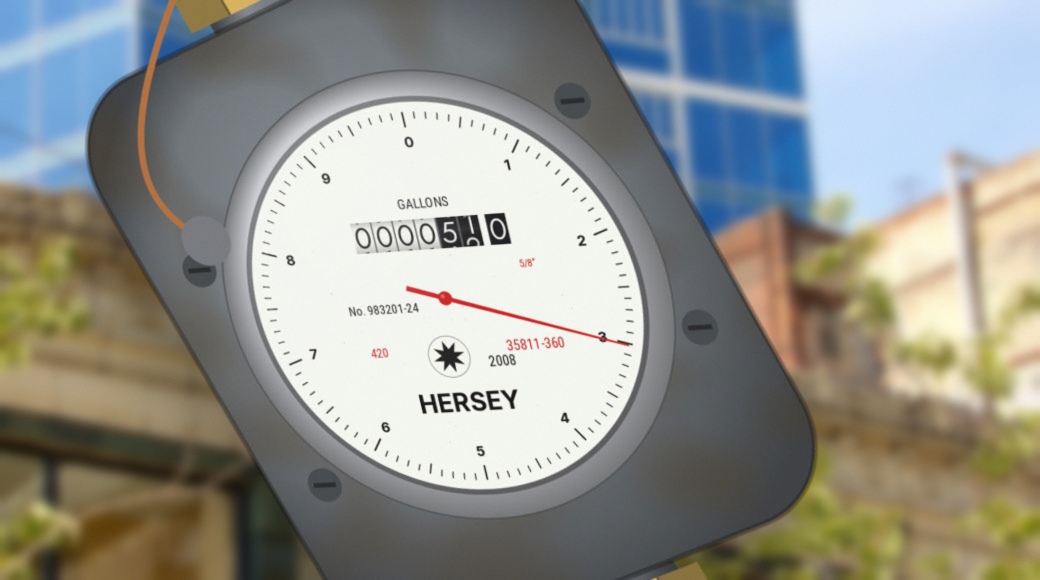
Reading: 513.0 gal
